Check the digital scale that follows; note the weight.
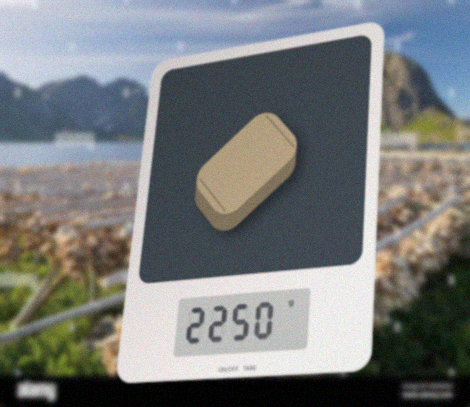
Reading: 2250 g
